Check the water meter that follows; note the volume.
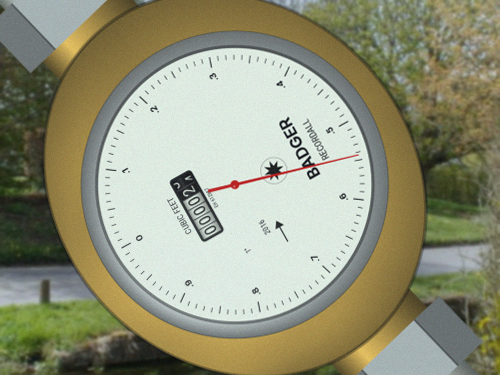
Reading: 23.54 ft³
